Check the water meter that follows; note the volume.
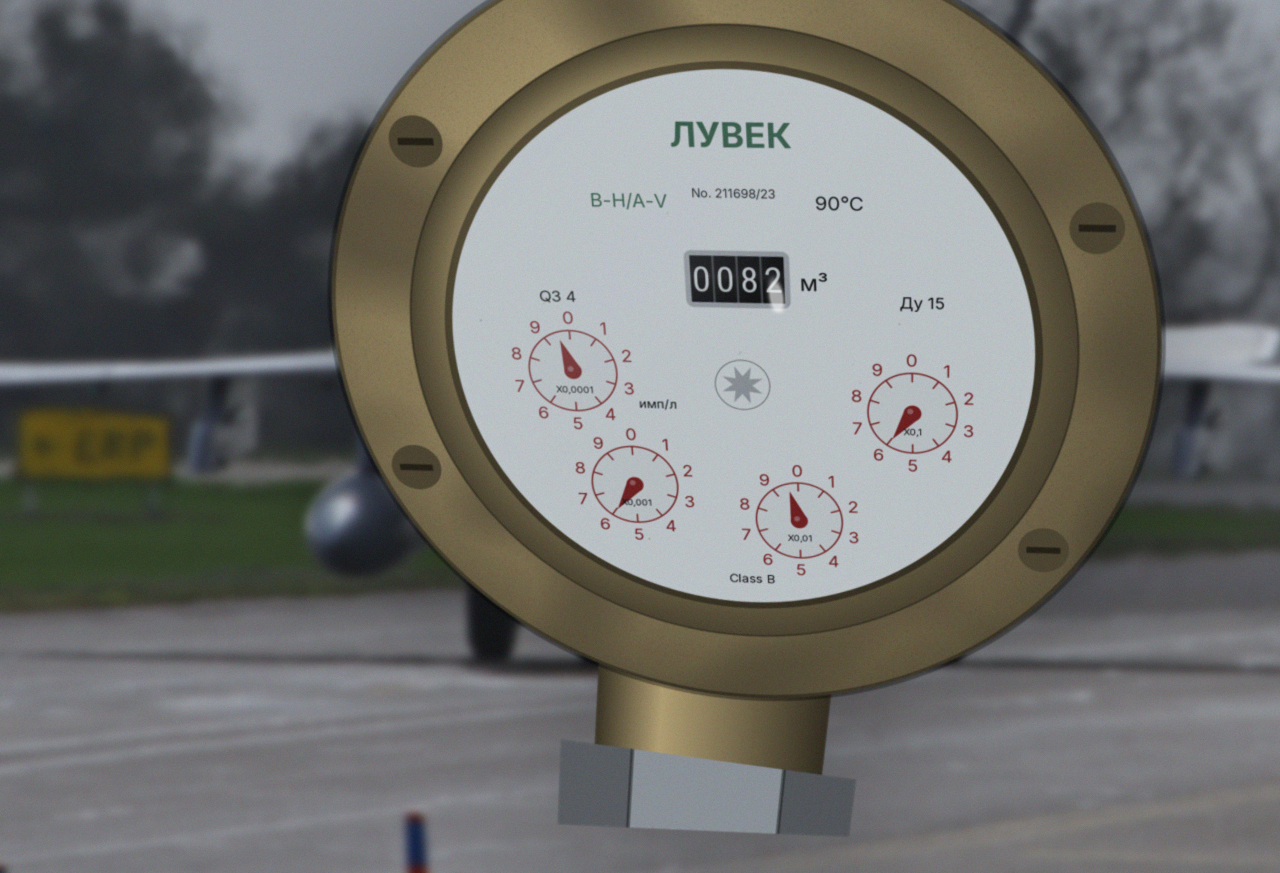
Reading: 82.5959 m³
